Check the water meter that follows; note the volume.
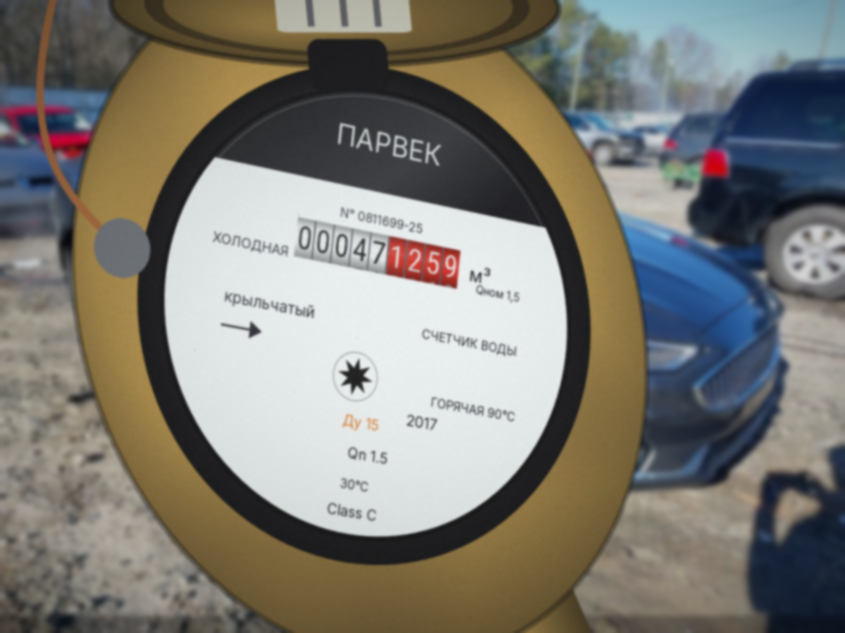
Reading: 47.1259 m³
